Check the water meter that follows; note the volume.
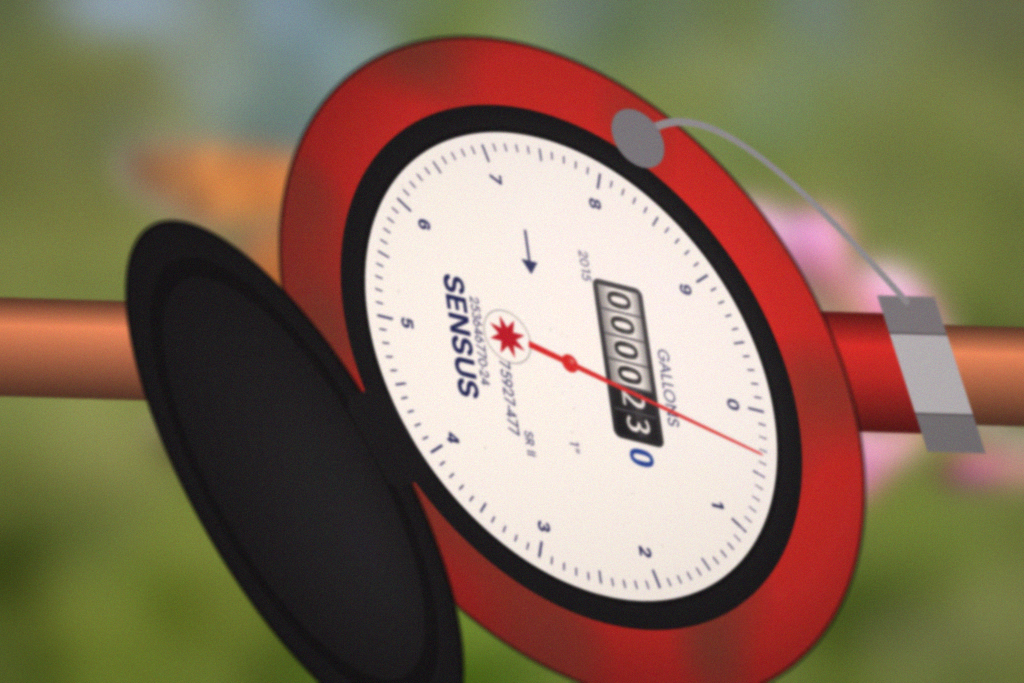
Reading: 230.3 gal
